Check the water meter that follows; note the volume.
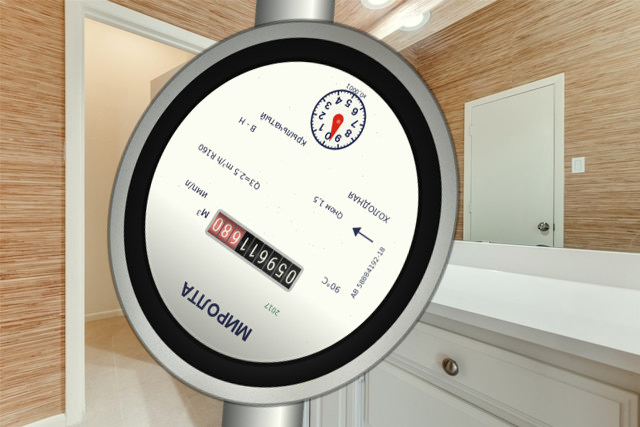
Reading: 59611.6799 m³
